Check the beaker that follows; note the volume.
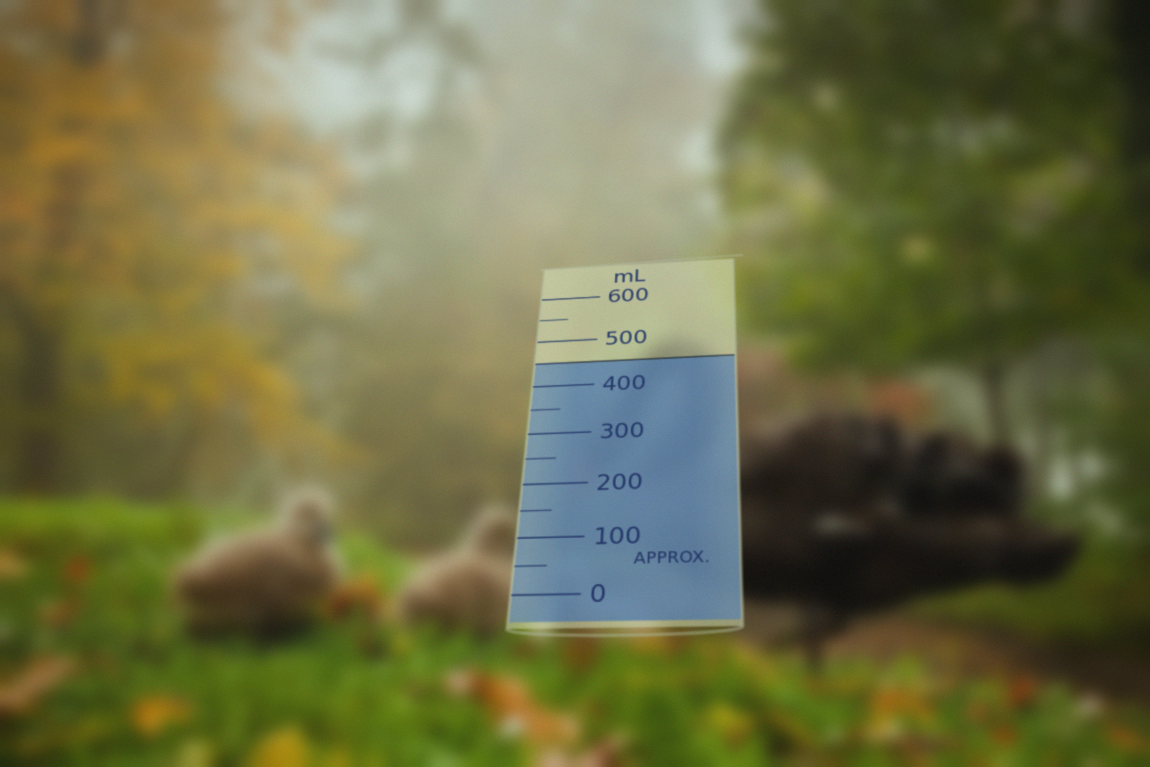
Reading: 450 mL
